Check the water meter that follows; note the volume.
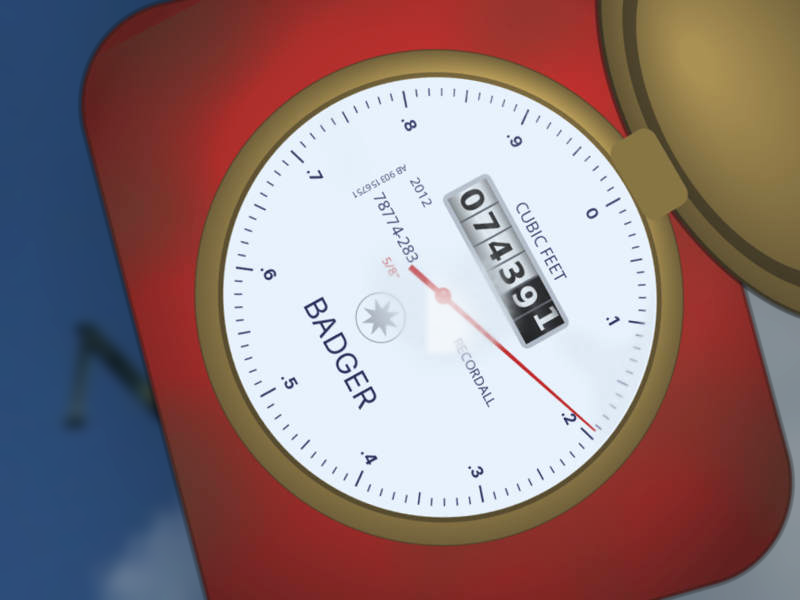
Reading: 74391.19 ft³
